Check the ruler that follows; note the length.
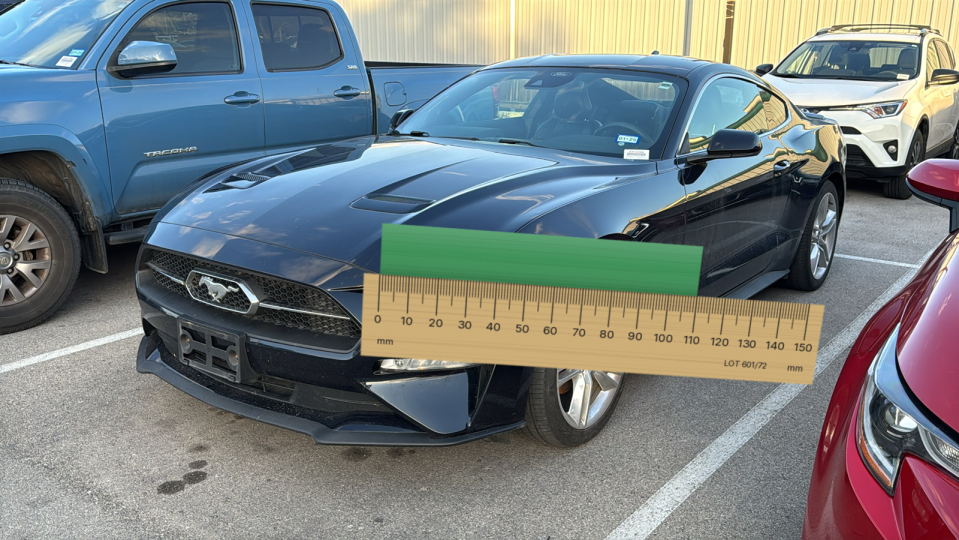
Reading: 110 mm
